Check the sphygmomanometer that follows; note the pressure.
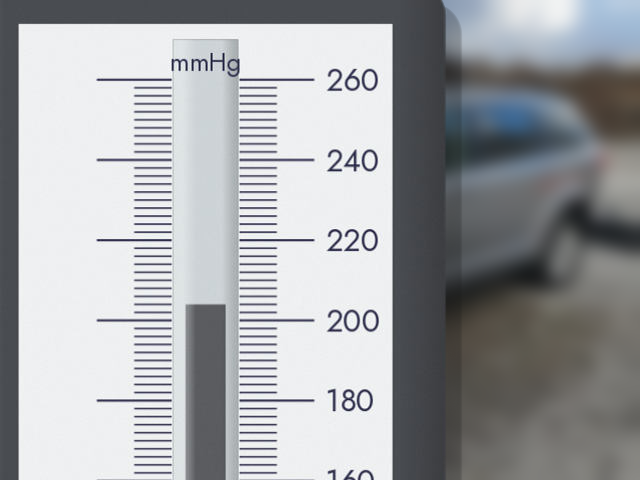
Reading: 204 mmHg
